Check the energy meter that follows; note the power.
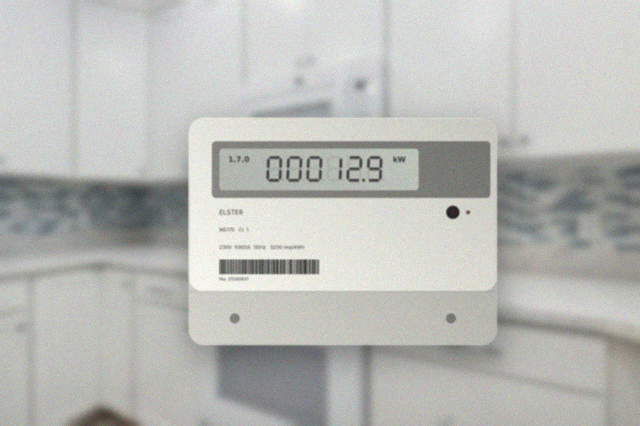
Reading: 12.9 kW
